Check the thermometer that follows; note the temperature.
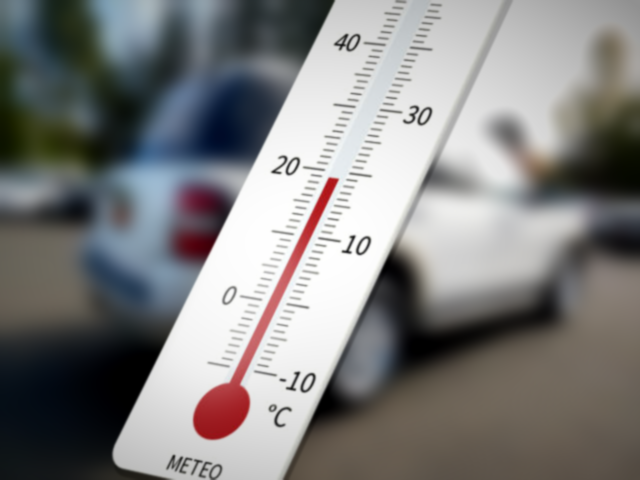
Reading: 19 °C
